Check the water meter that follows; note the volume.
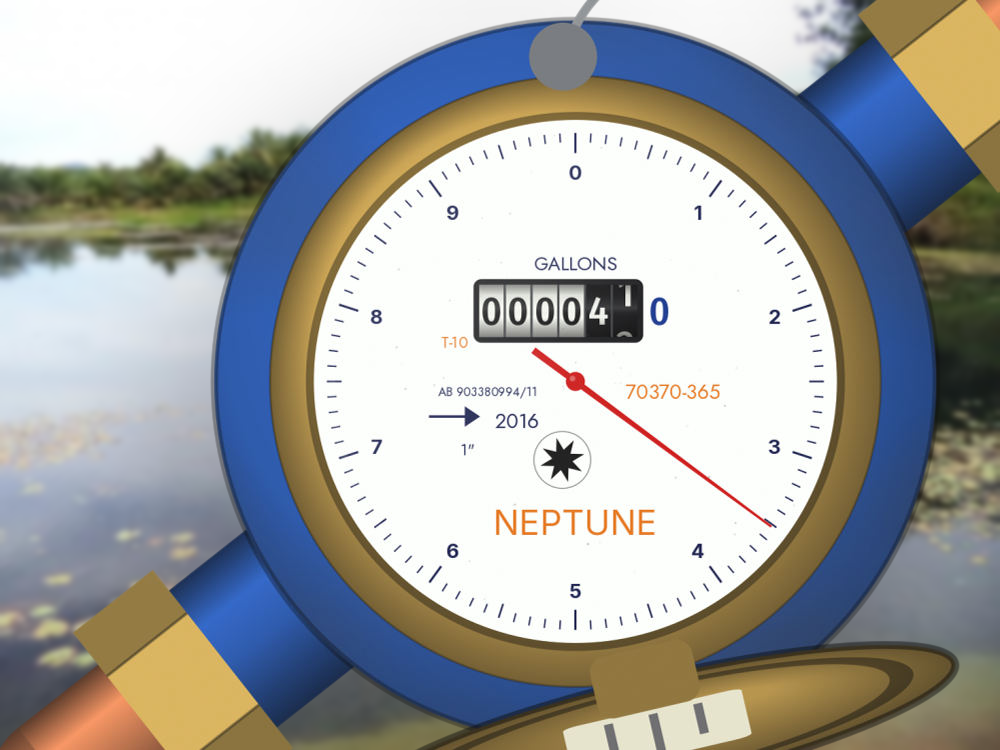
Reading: 413.5 gal
